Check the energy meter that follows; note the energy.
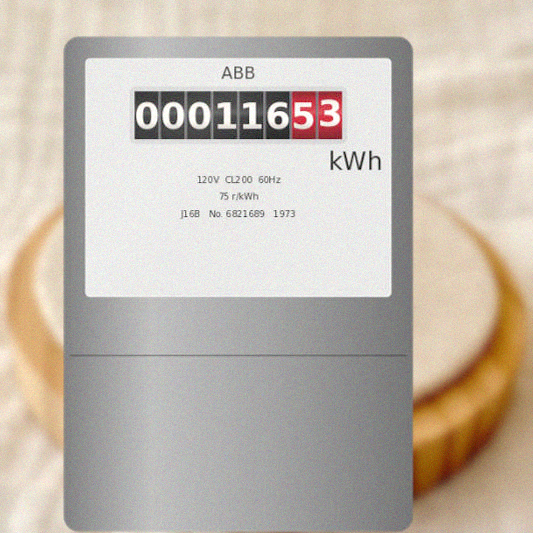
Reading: 116.53 kWh
